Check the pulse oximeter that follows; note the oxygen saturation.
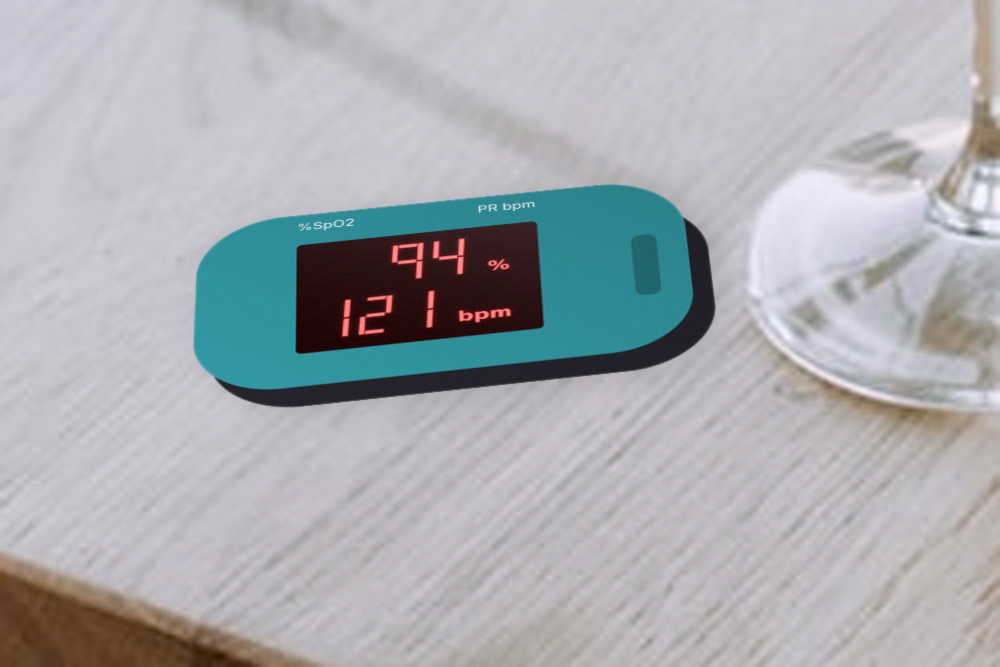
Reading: 94 %
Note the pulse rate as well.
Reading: 121 bpm
